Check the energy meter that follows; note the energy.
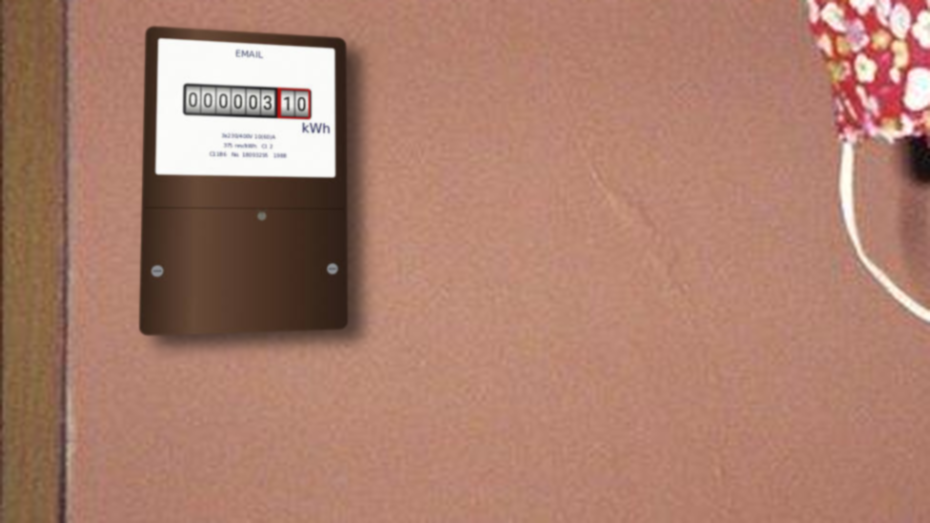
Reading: 3.10 kWh
